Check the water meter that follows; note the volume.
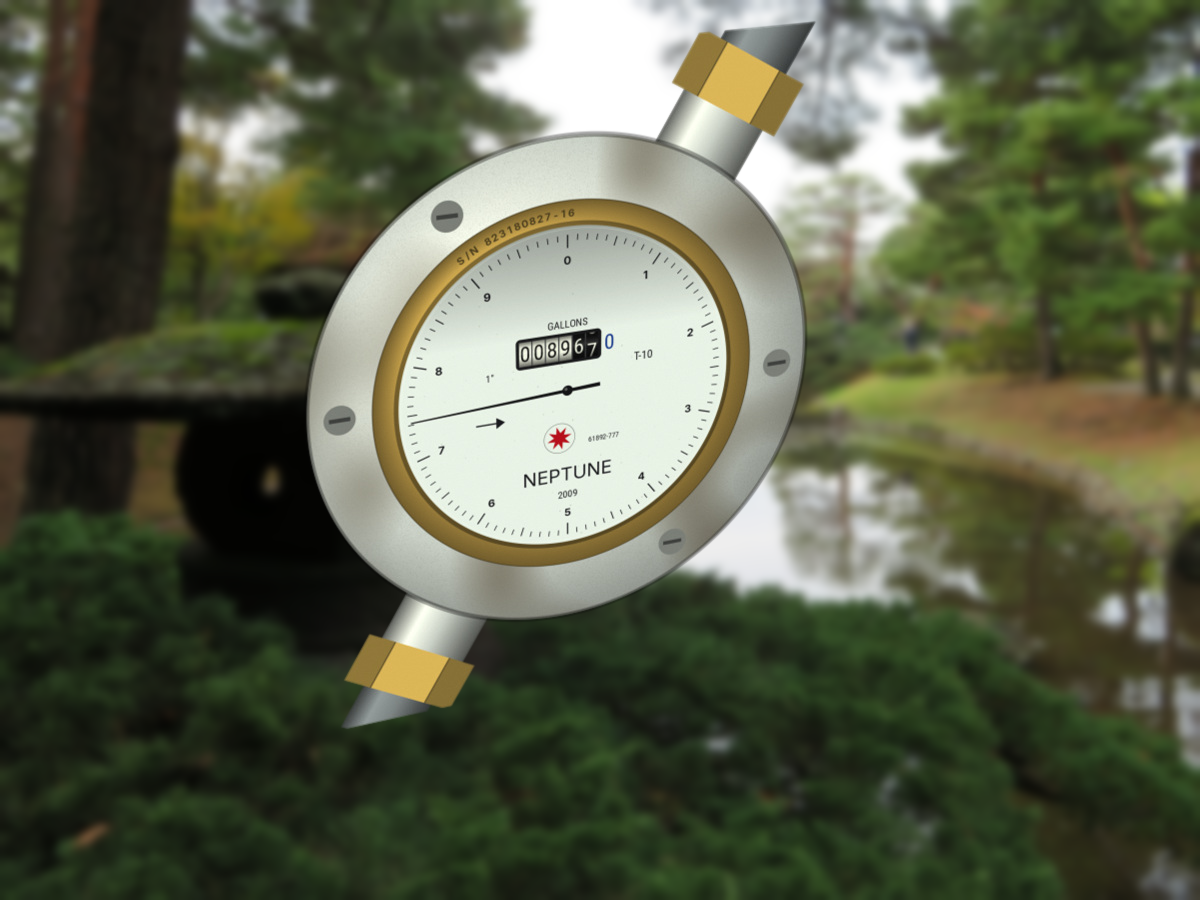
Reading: 89667.4 gal
